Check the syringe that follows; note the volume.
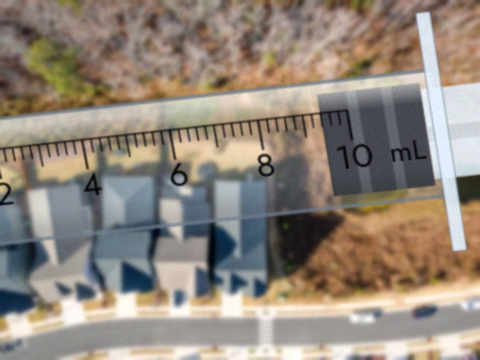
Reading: 9.4 mL
